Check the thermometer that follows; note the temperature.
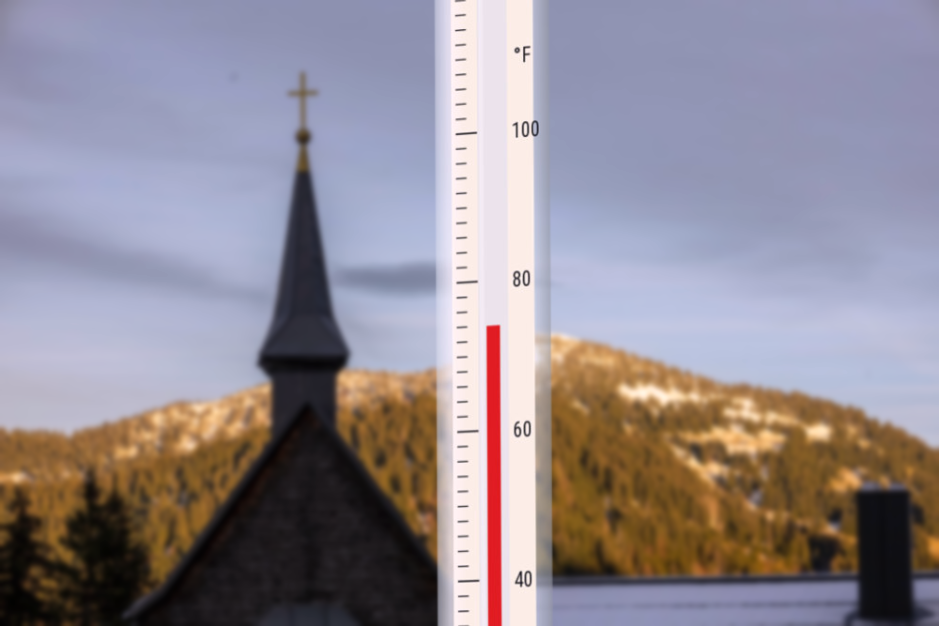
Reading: 74 °F
